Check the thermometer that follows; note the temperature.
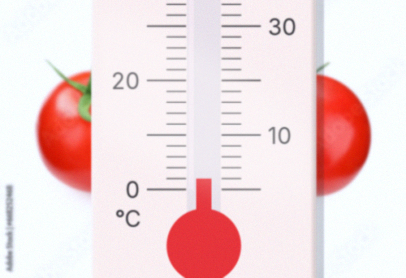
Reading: 2 °C
